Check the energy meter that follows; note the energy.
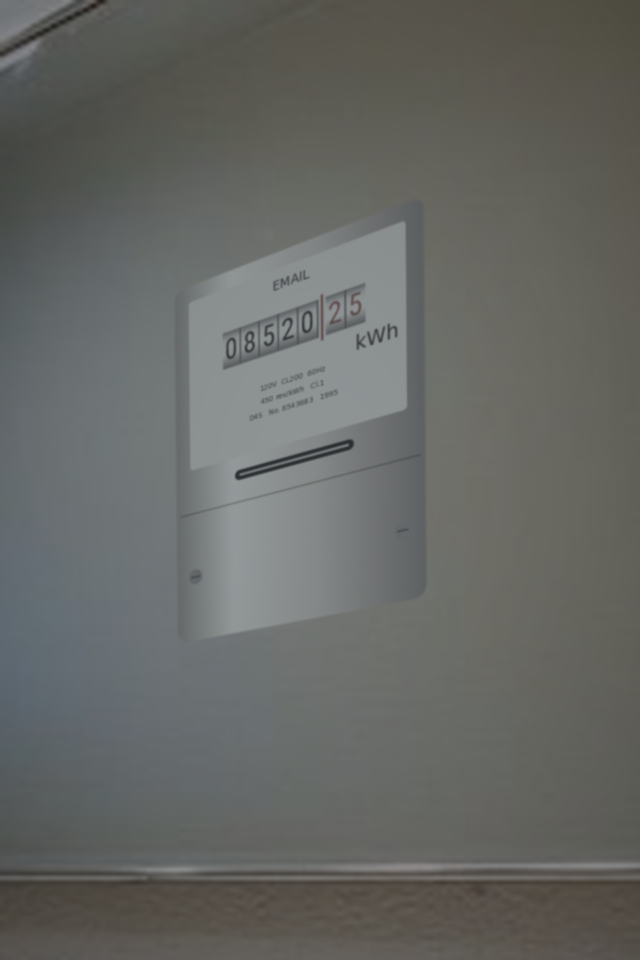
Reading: 8520.25 kWh
